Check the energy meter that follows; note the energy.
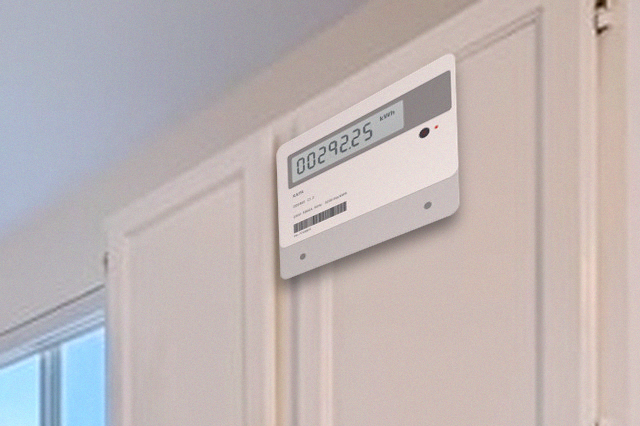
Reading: 292.25 kWh
